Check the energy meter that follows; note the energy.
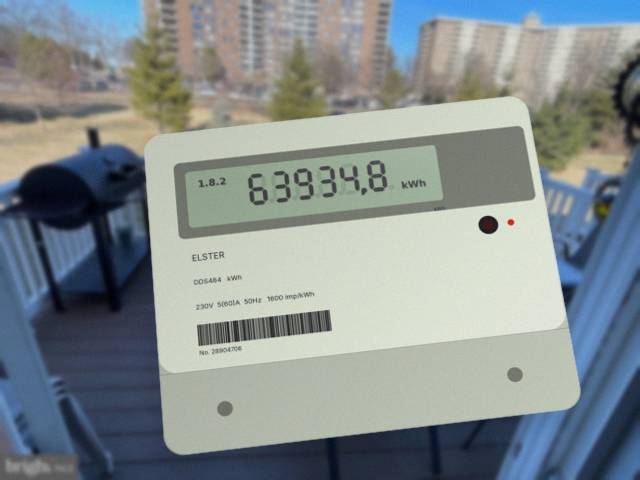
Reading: 63934.8 kWh
